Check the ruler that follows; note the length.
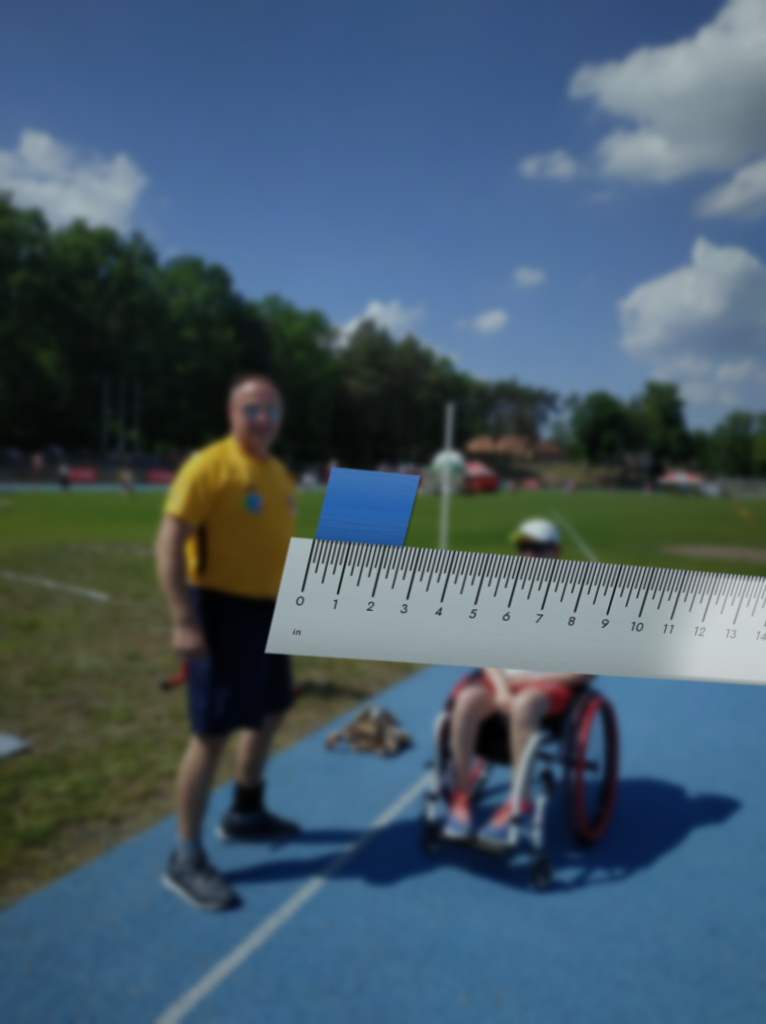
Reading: 2.5 in
